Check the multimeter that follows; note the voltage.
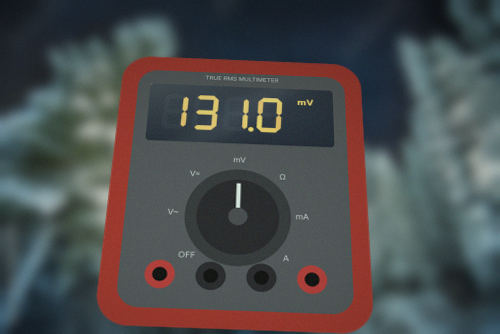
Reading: 131.0 mV
